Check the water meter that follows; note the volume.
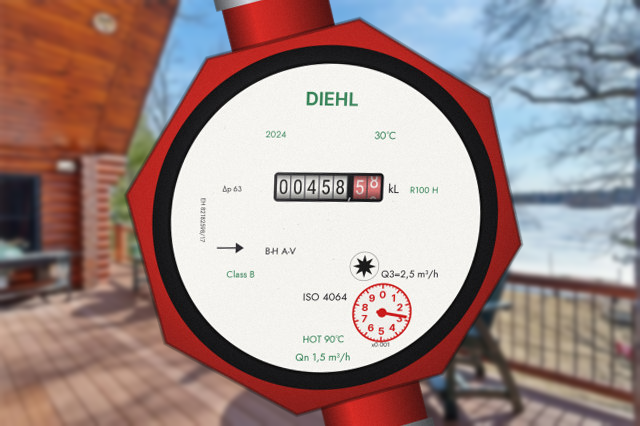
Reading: 458.582 kL
